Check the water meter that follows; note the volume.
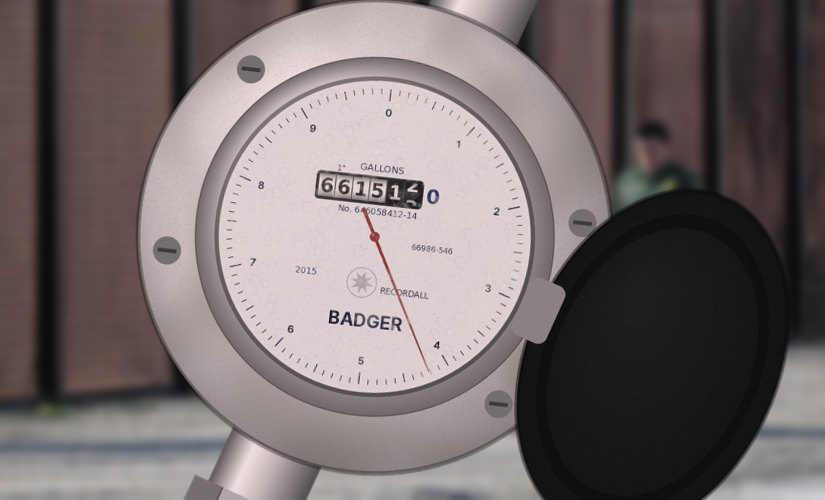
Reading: 6615124.2 gal
